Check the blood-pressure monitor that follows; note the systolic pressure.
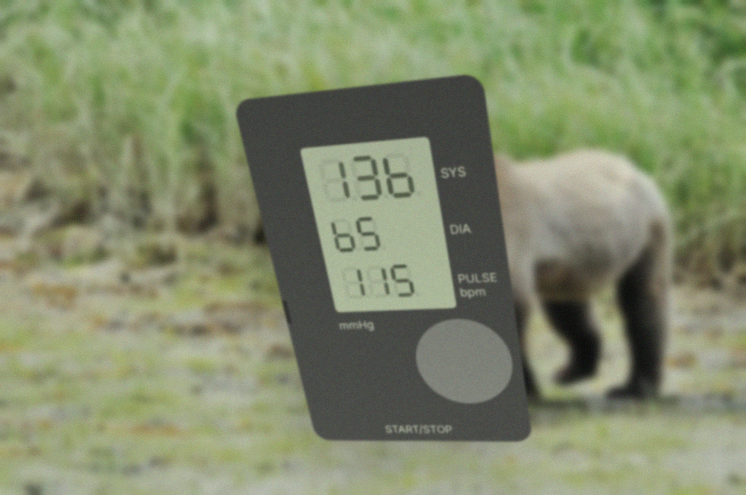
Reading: 136 mmHg
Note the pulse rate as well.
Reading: 115 bpm
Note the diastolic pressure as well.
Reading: 65 mmHg
